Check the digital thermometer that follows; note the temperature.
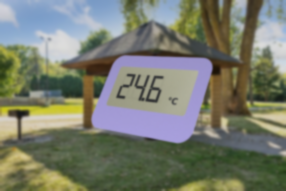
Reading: 24.6 °C
